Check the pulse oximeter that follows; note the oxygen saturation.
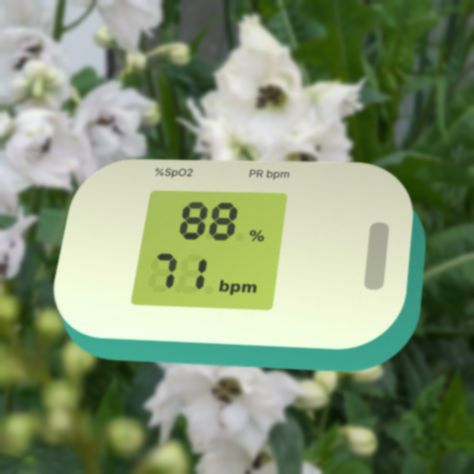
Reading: 88 %
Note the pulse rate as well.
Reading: 71 bpm
